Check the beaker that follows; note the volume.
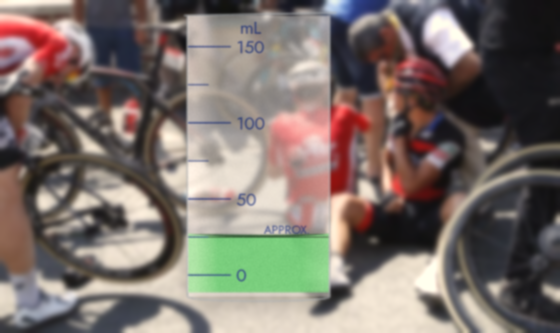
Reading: 25 mL
